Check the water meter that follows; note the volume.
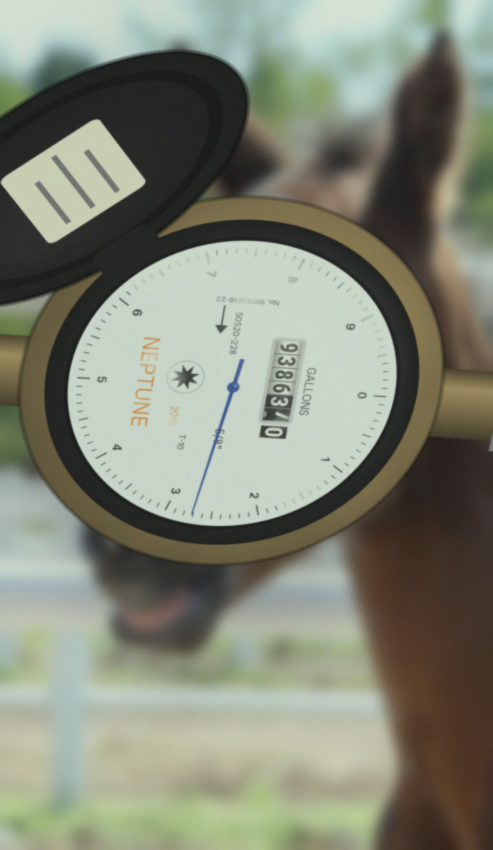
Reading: 9386372.7 gal
